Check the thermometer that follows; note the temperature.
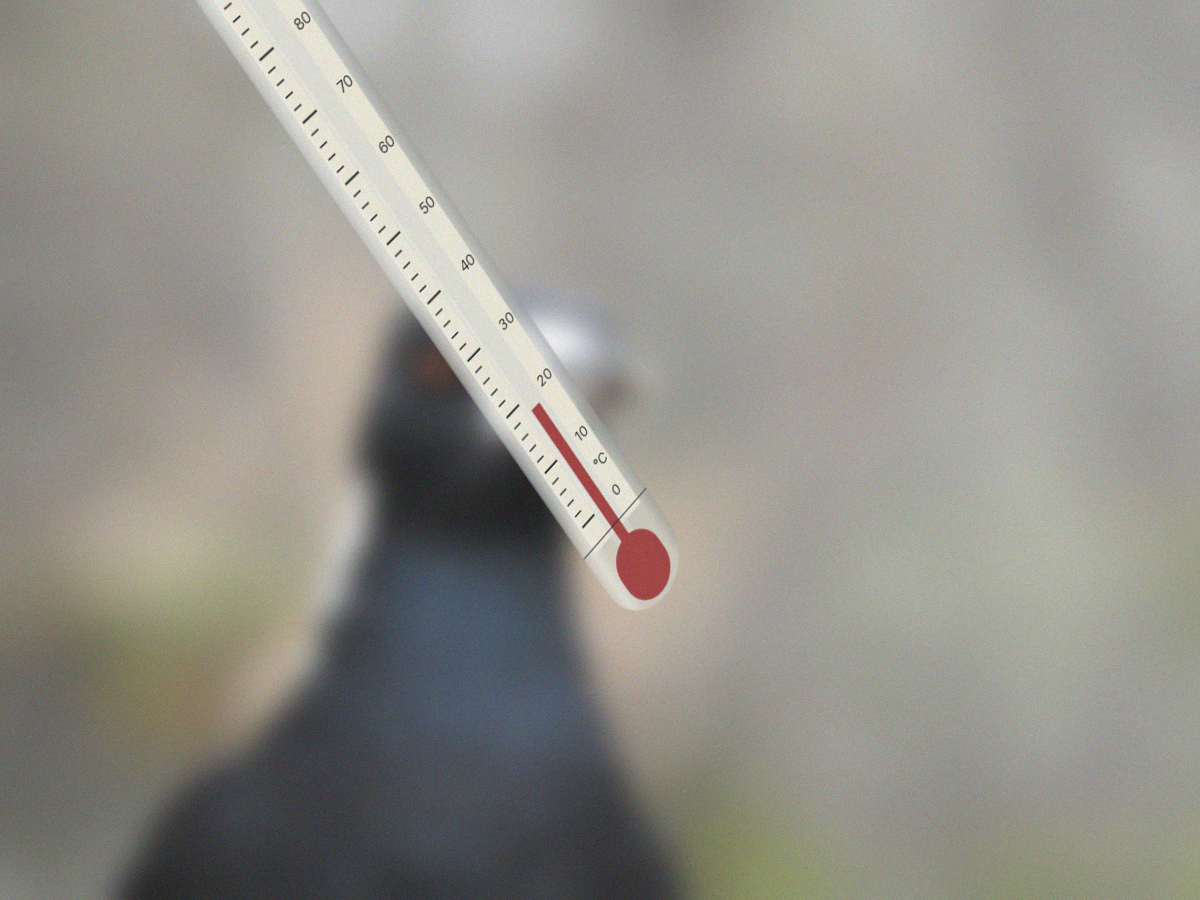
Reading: 18 °C
